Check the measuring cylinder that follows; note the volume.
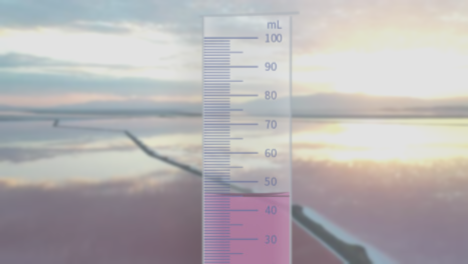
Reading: 45 mL
